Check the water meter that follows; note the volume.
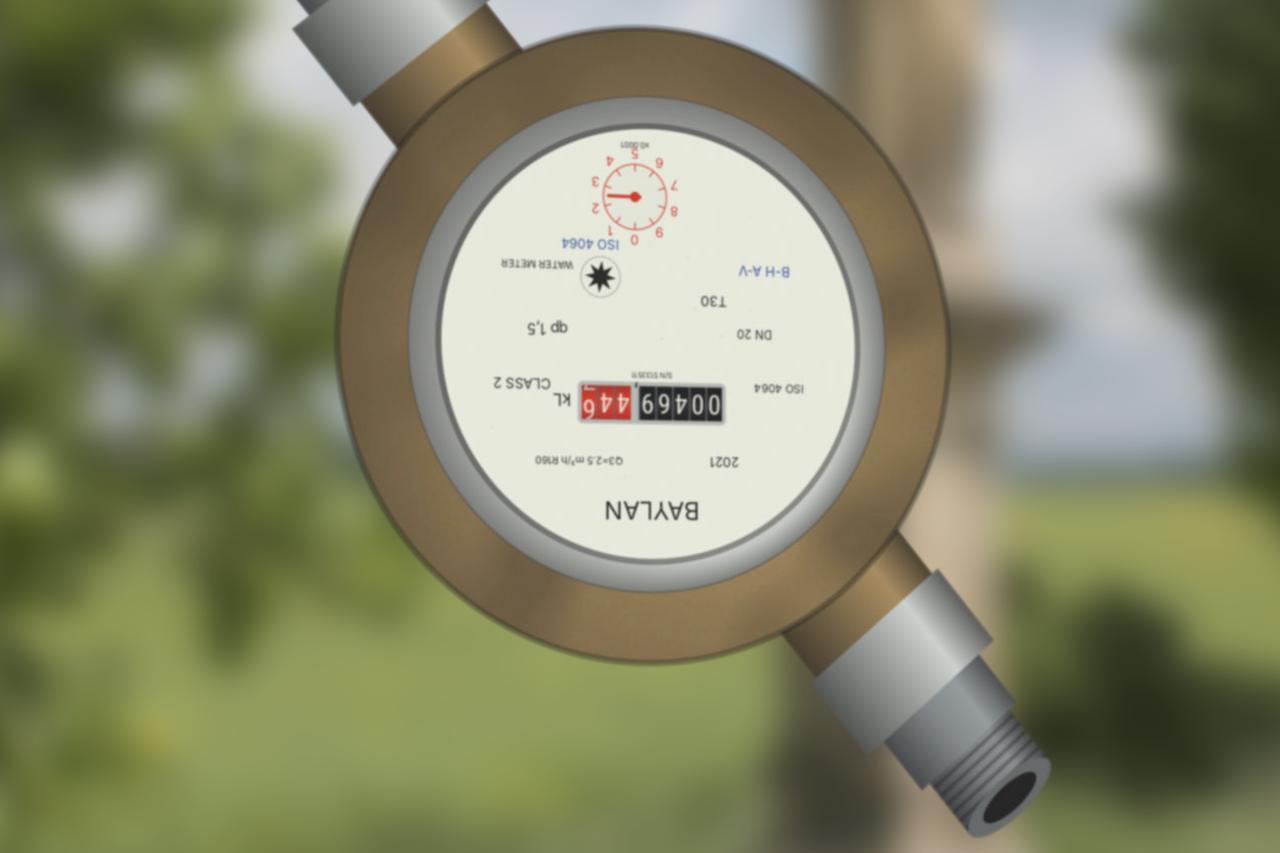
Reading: 469.4462 kL
